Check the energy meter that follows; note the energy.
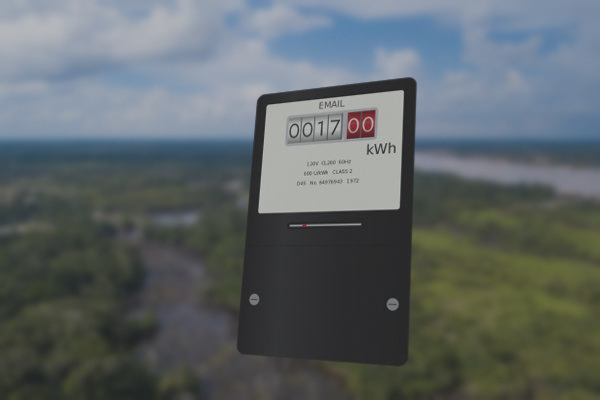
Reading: 17.00 kWh
